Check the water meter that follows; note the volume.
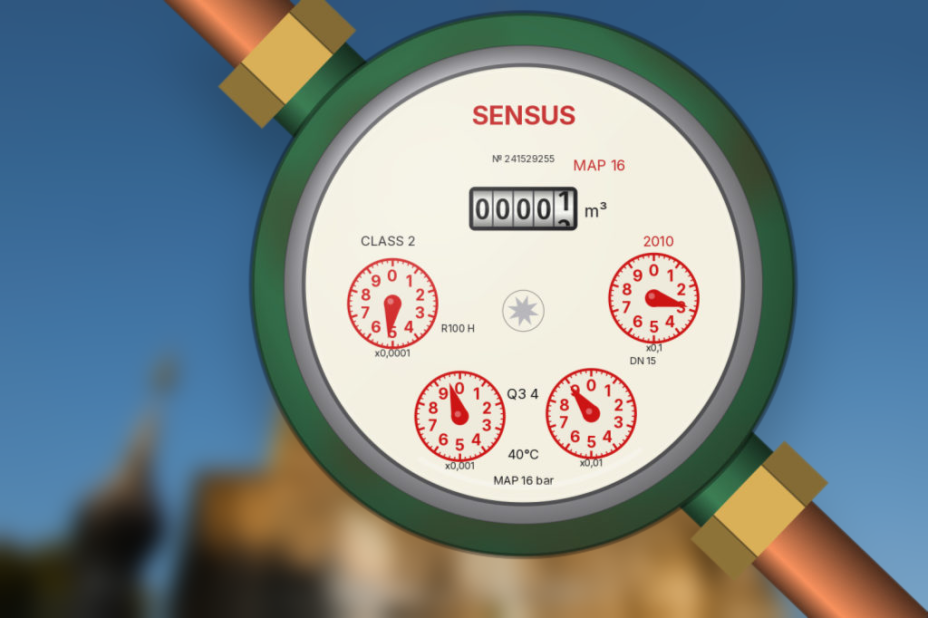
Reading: 1.2895 m³
